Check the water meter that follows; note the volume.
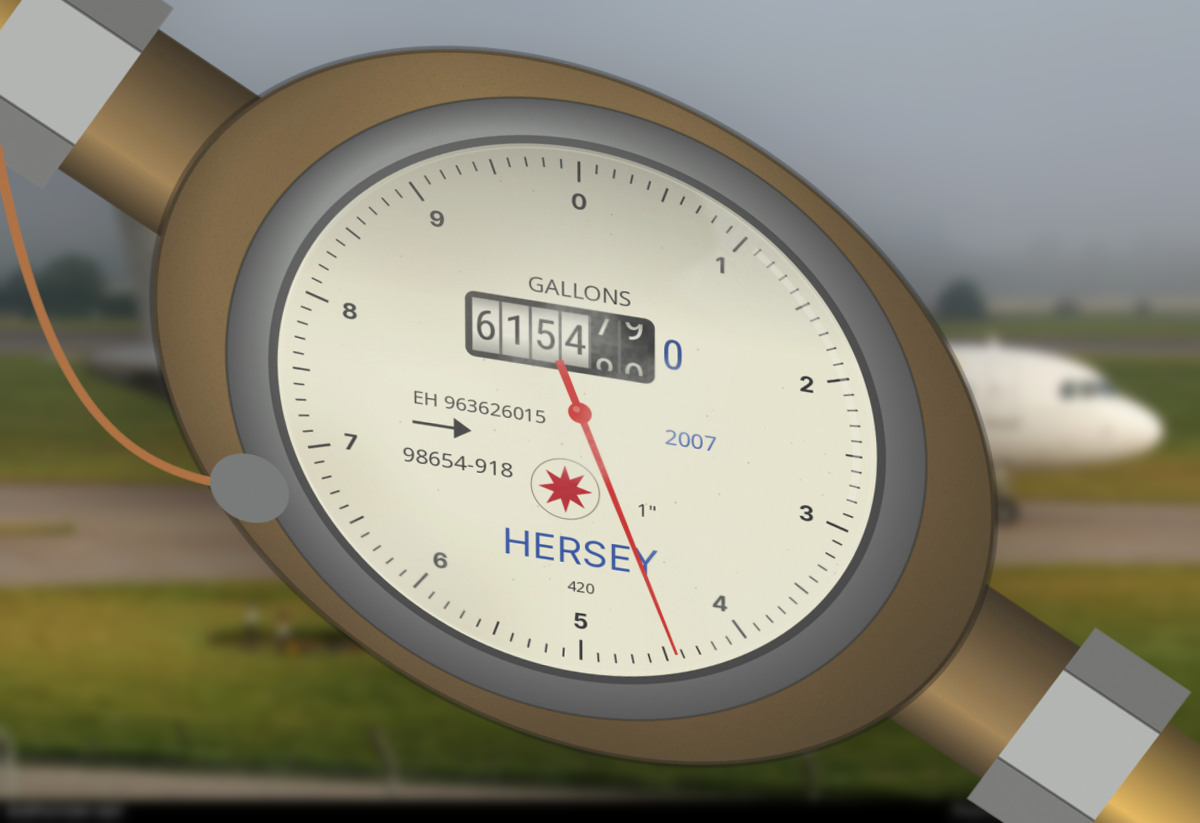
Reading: 6154794.4 gal
